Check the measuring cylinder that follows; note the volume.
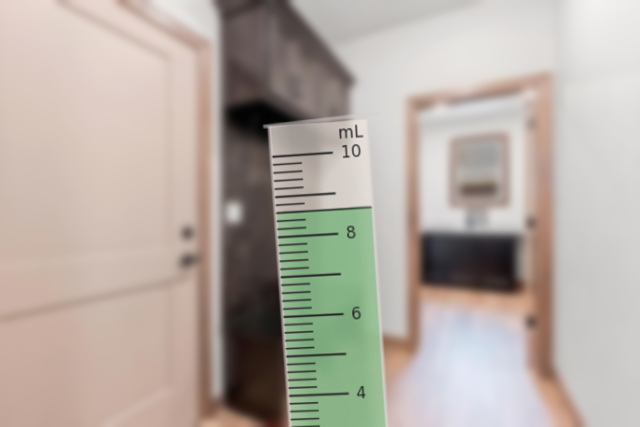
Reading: 8.6 mL
